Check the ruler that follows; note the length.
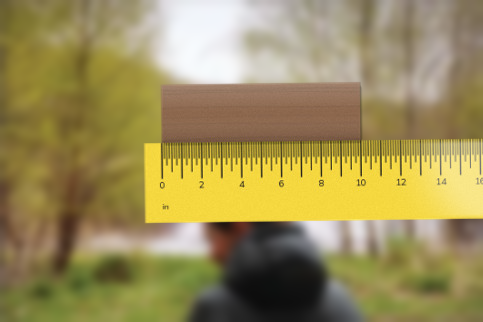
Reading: 10 in
